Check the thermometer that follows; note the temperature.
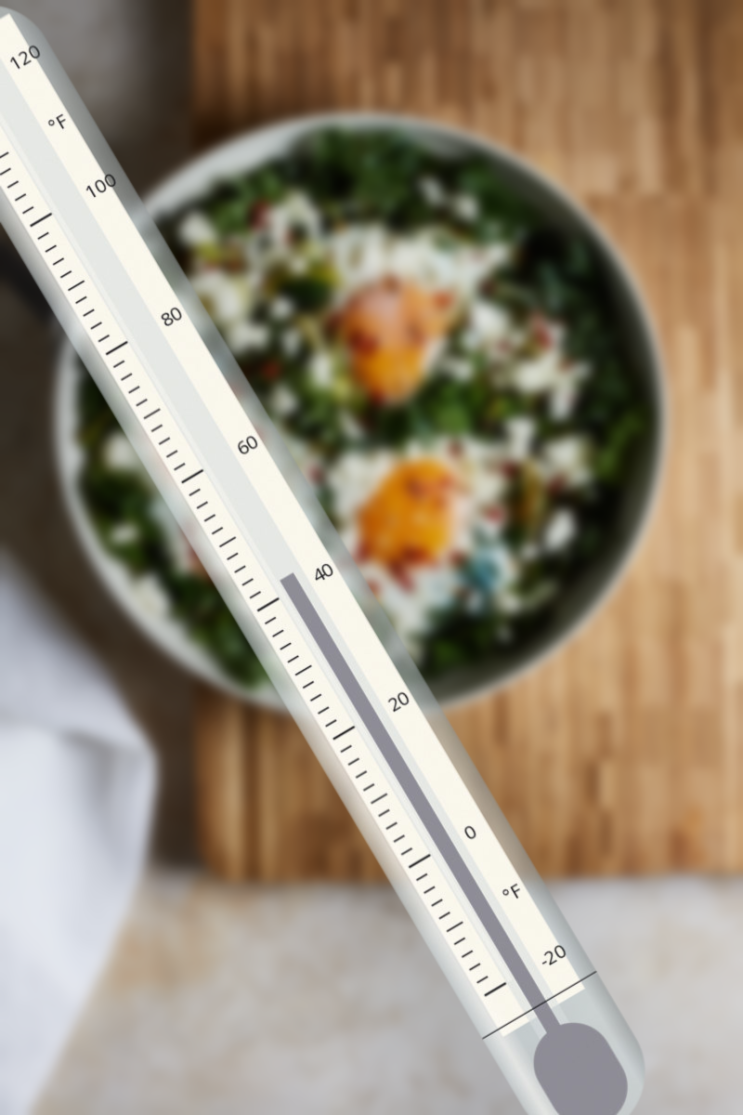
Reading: 42 °F
